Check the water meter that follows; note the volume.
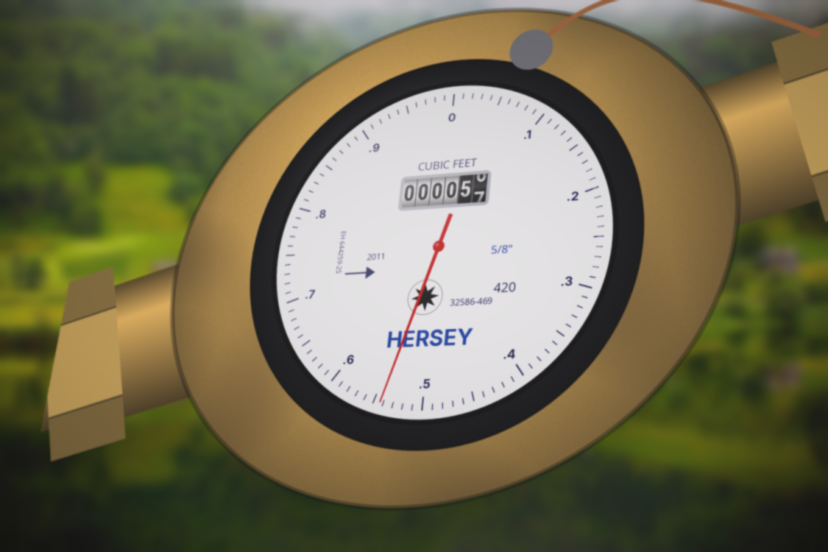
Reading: 56.54 ft³
